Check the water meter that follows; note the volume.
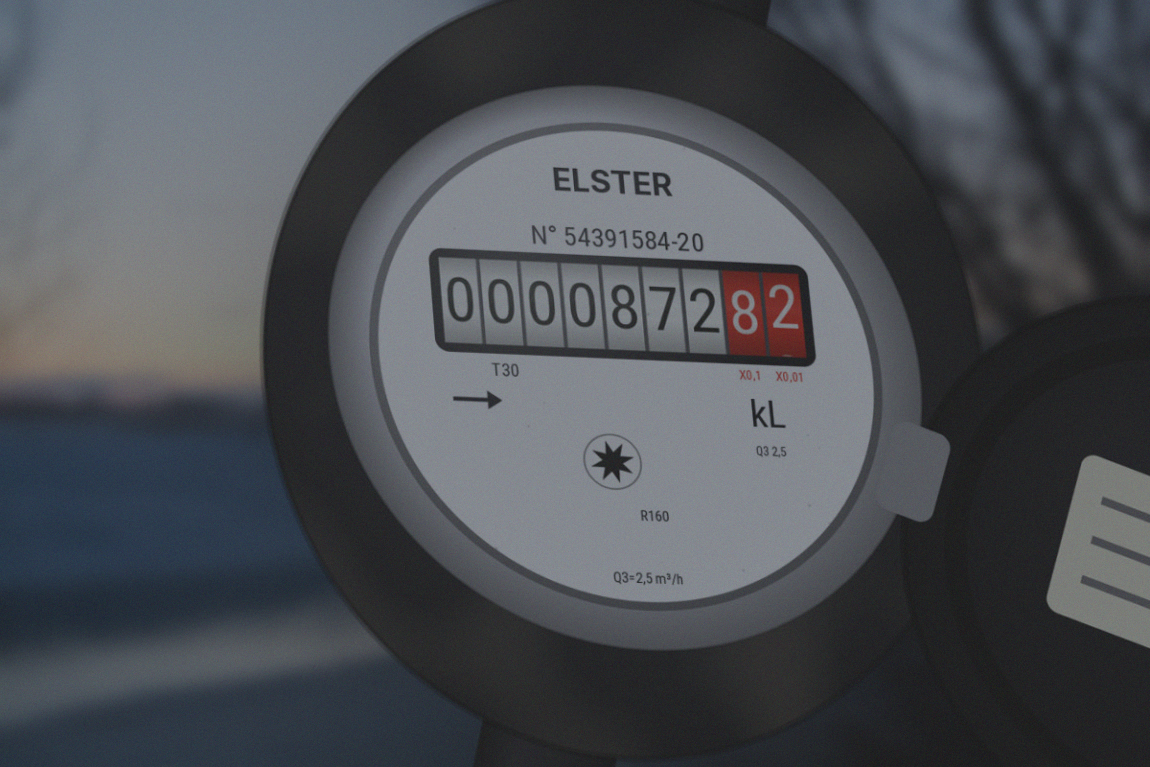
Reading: 872.82 kL
